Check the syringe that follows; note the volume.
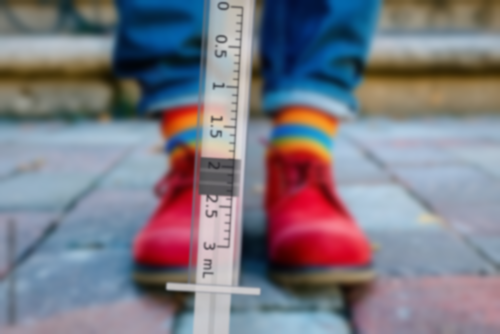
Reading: 1.9 mL
